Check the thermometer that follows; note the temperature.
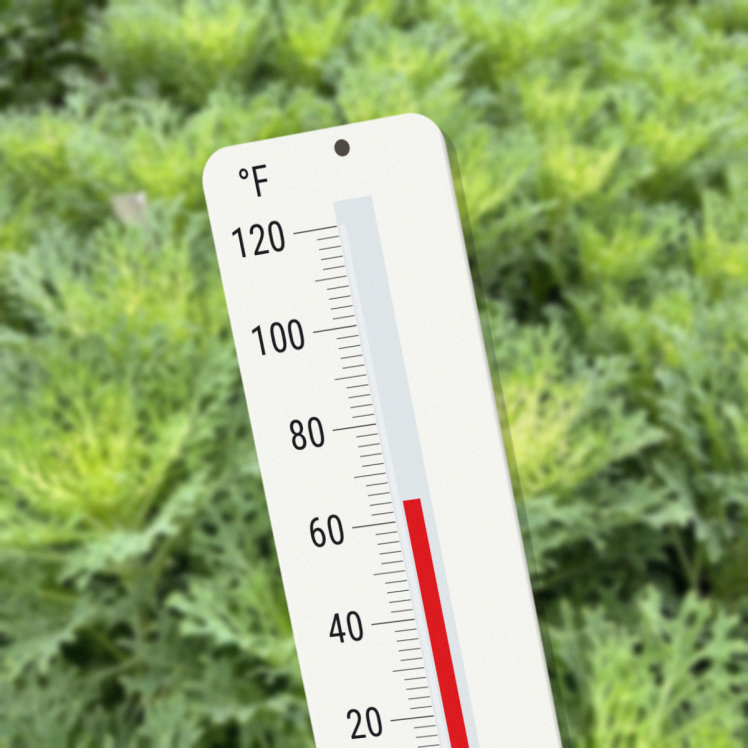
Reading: 64 °F
